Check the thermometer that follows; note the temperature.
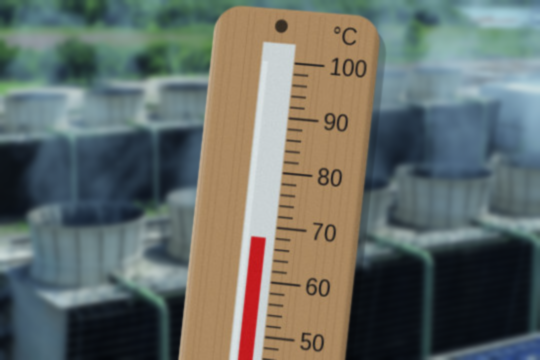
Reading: 68 °C
